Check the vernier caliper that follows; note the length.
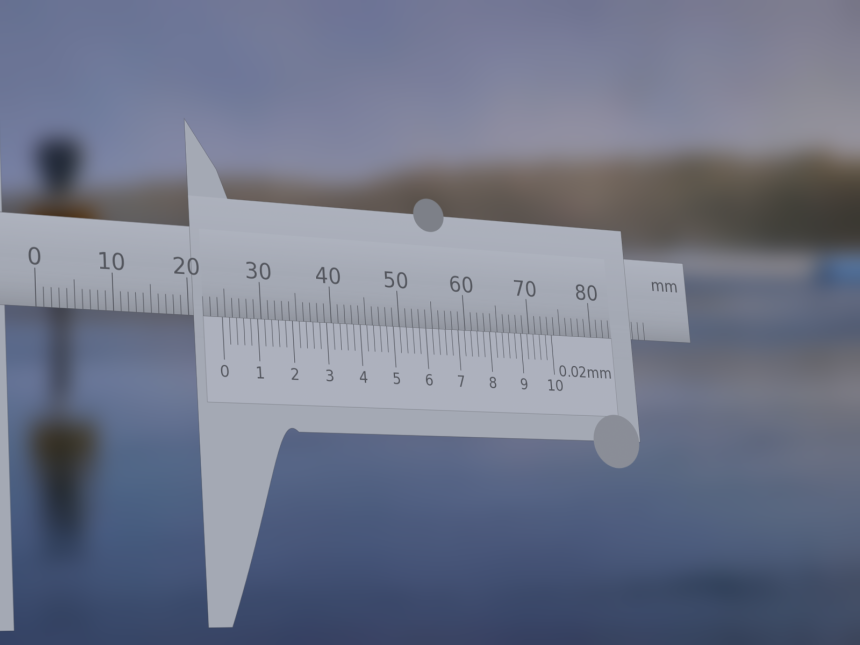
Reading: 24.6 mm
